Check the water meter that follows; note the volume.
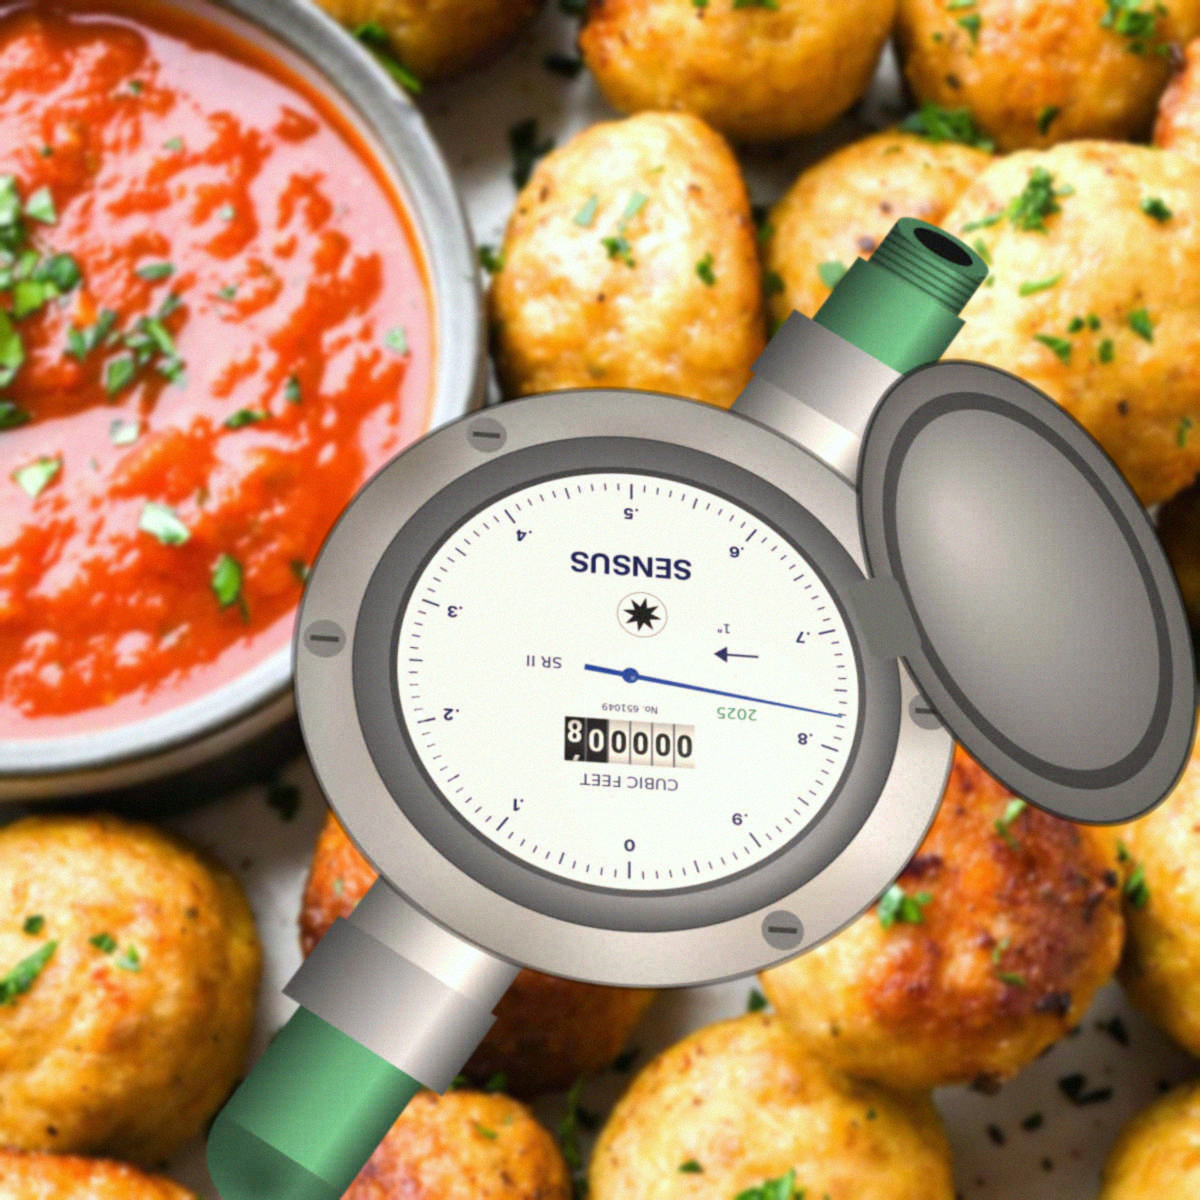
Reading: 7.77 ft³
